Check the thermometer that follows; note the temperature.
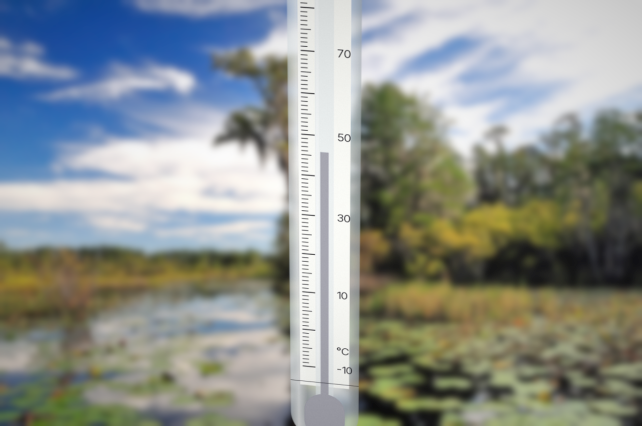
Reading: 46 °C
